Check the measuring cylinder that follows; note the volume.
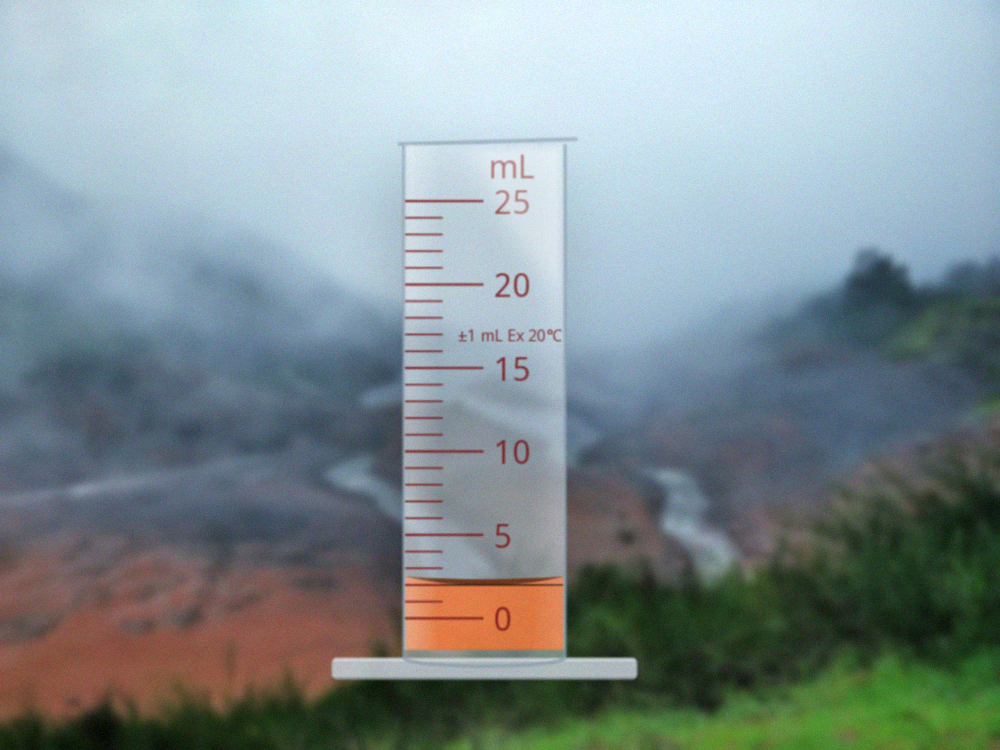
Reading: 2 mL
